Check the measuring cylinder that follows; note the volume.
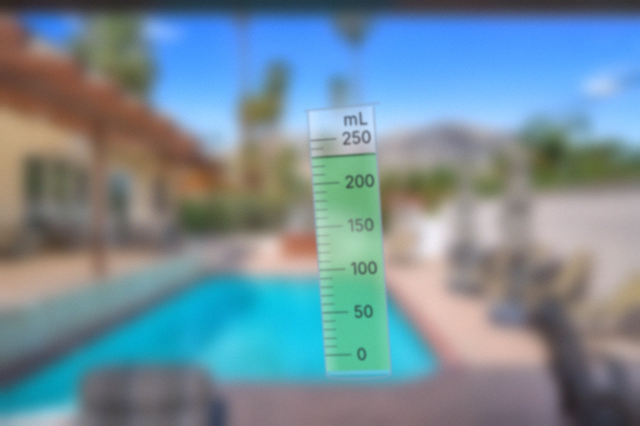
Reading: 230 mL
